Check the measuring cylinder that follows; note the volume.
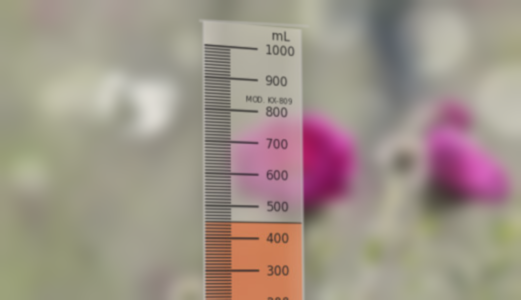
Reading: 450 mL
